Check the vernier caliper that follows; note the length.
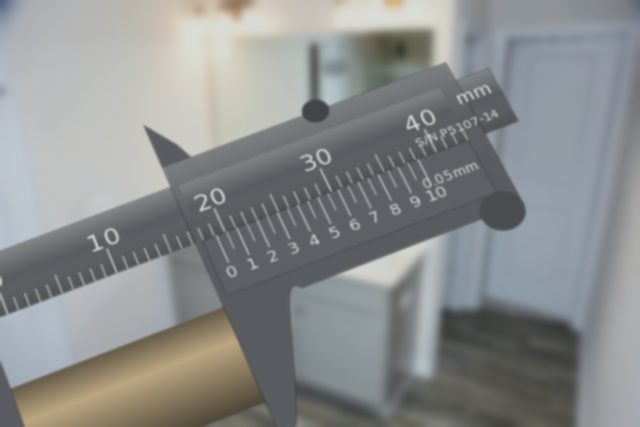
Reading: 19.2 mm
